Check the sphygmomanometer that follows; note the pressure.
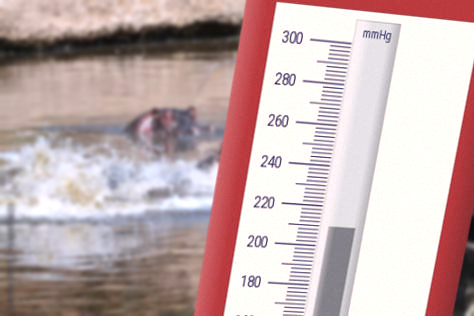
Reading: 210 mmHg
